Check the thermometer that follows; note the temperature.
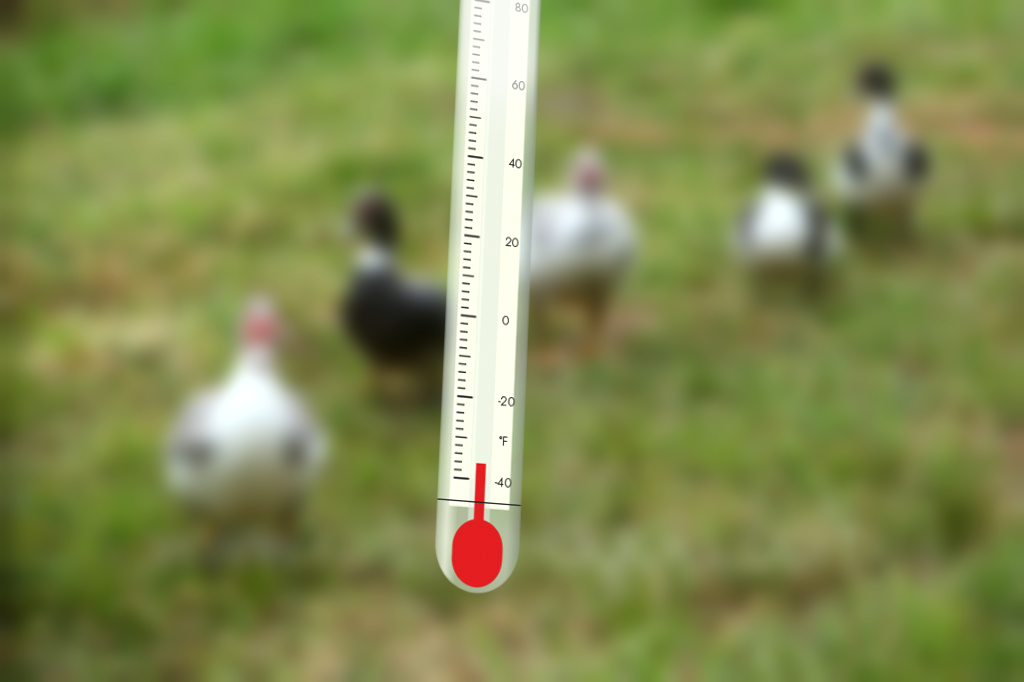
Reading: -36 °F
